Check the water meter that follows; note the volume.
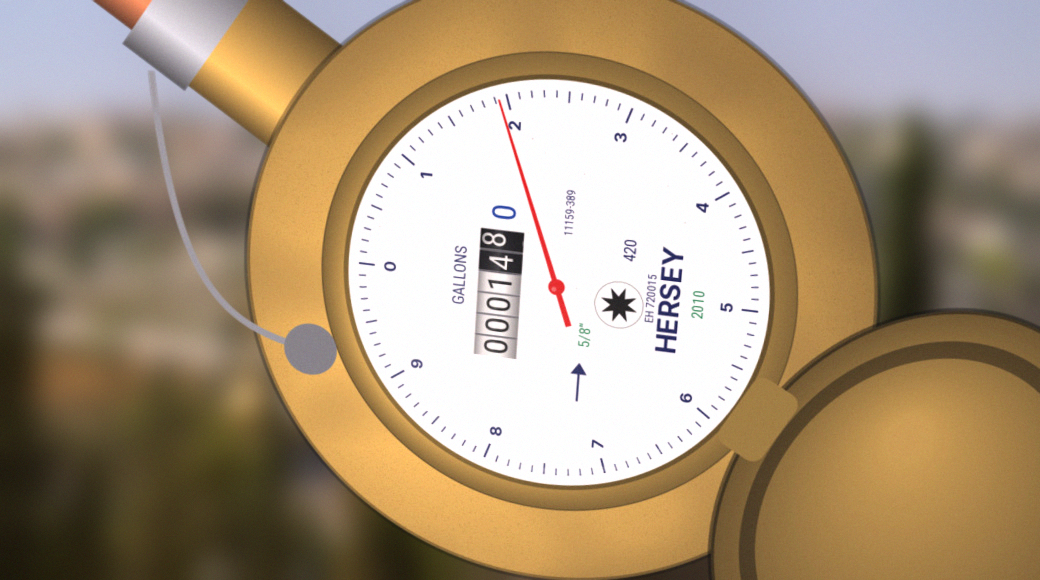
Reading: 1481.9 gal
